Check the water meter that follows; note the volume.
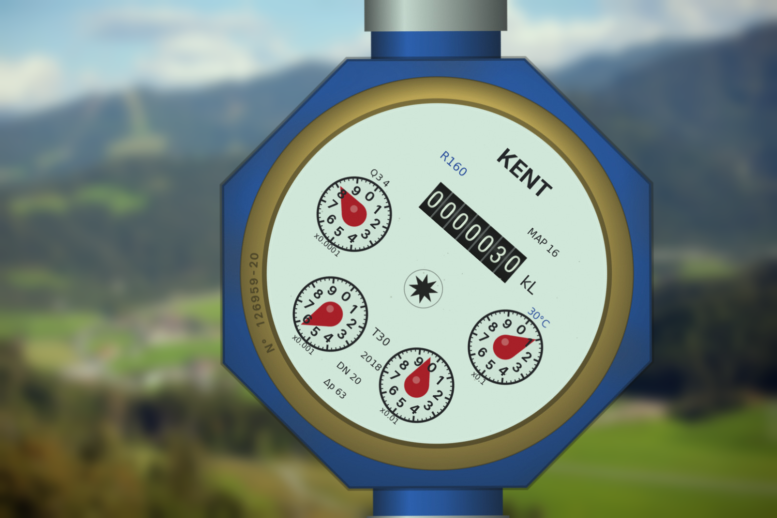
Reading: 30.0958 kL
